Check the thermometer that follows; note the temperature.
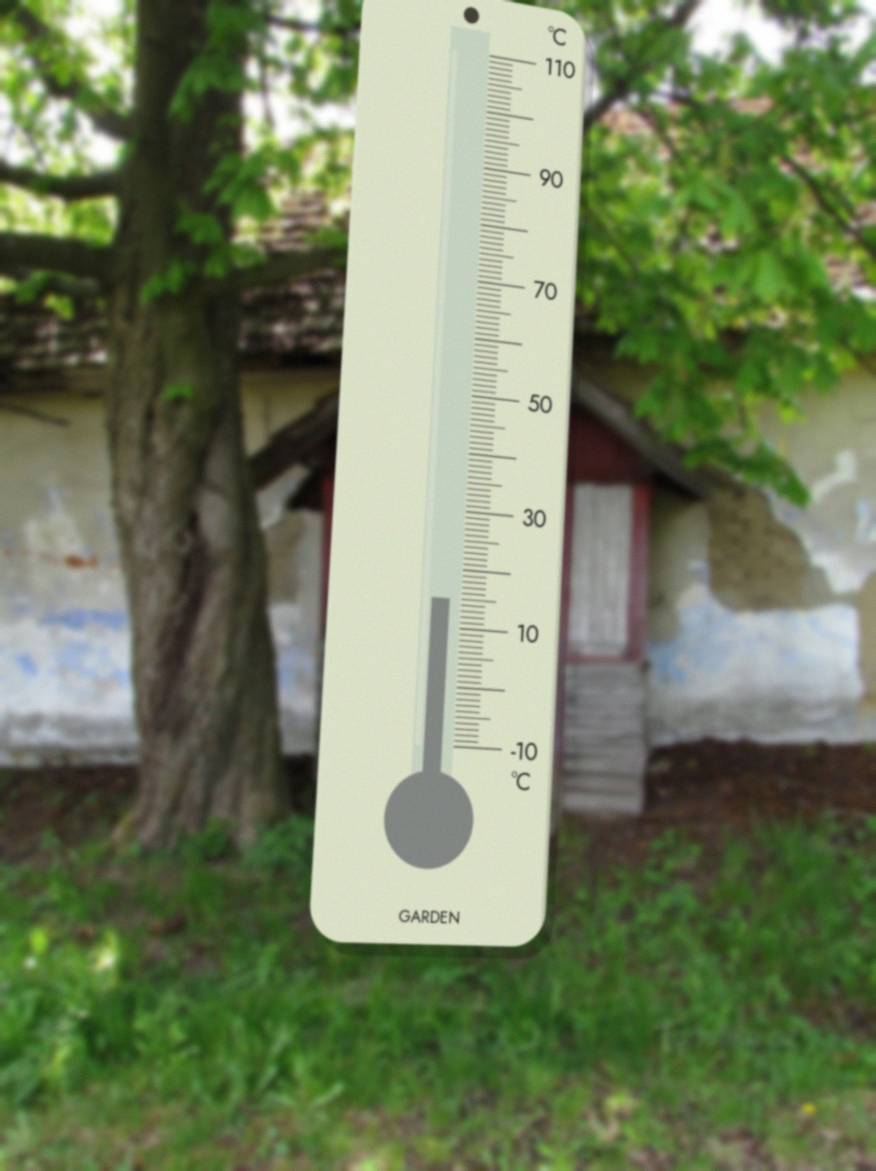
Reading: 15 °C
